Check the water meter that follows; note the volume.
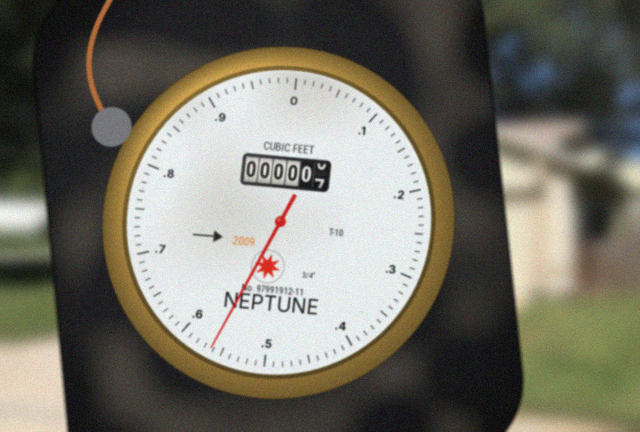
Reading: 6.56 ft³
